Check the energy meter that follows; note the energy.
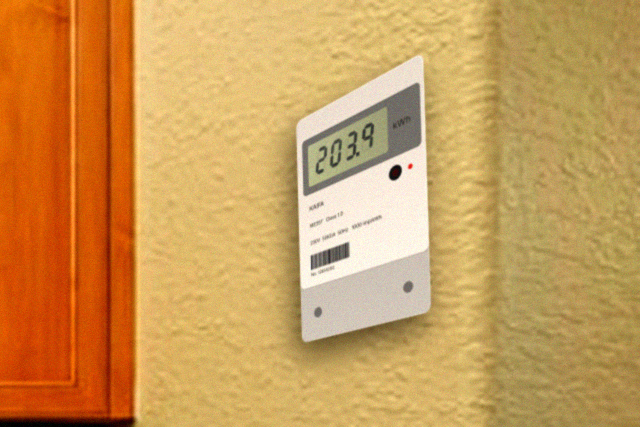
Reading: 203.9 kWh
